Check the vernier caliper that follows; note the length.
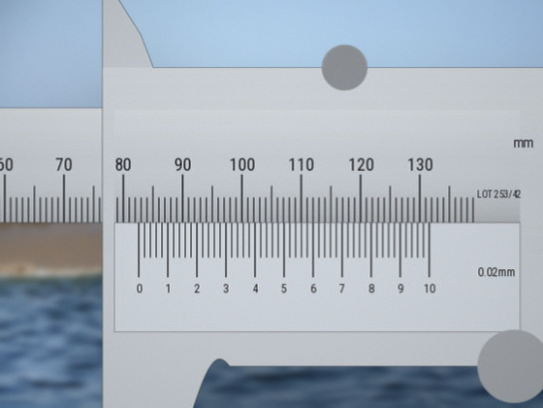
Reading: 82.6 mm
